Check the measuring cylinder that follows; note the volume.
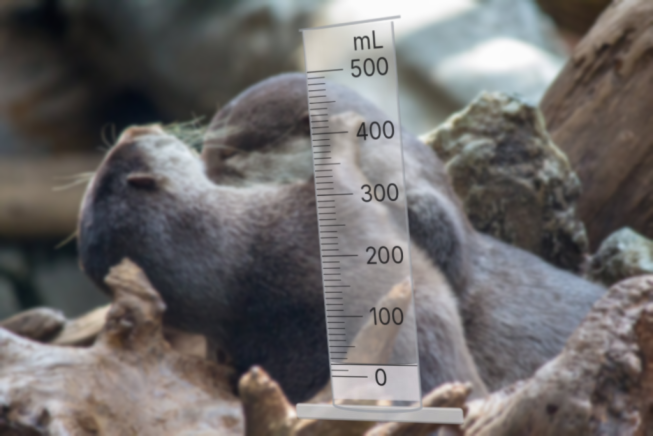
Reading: 20 mL
